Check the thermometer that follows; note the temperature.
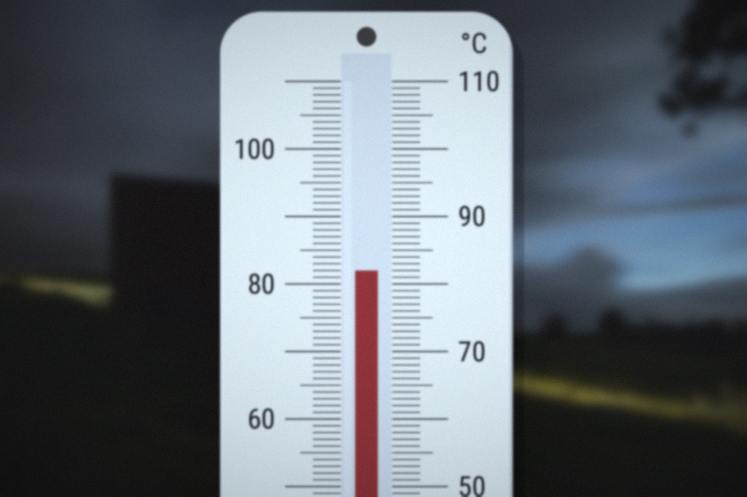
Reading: 82 °C
